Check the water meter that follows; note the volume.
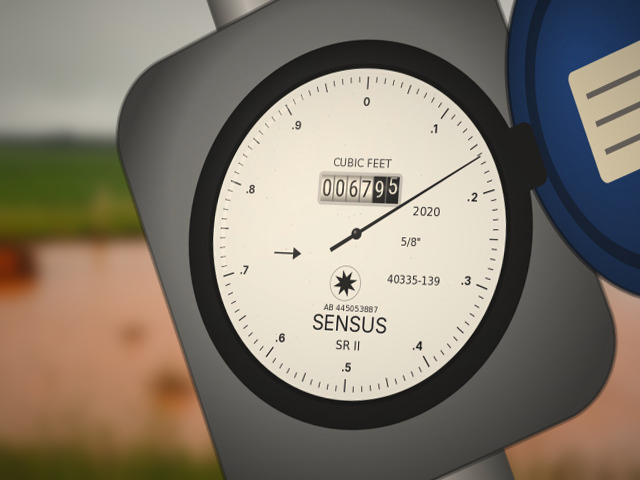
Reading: 6795.16 ft³
